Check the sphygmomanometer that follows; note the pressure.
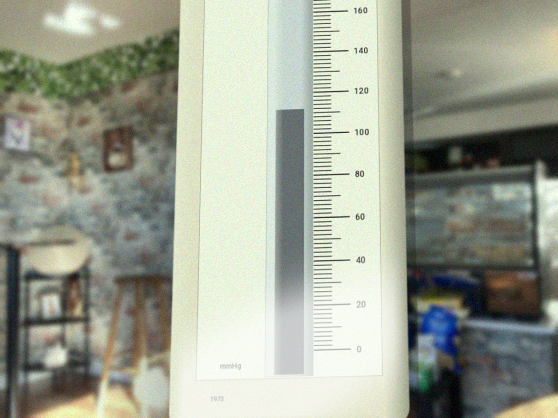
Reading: 112 mmHg
